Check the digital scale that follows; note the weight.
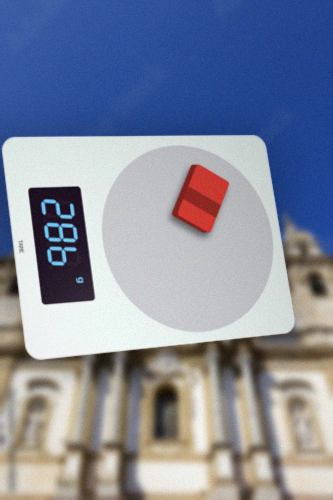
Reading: 286 g
